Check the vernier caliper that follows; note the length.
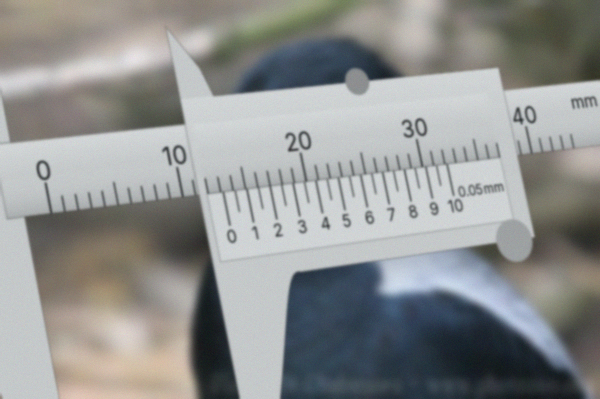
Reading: 13.2 mm
